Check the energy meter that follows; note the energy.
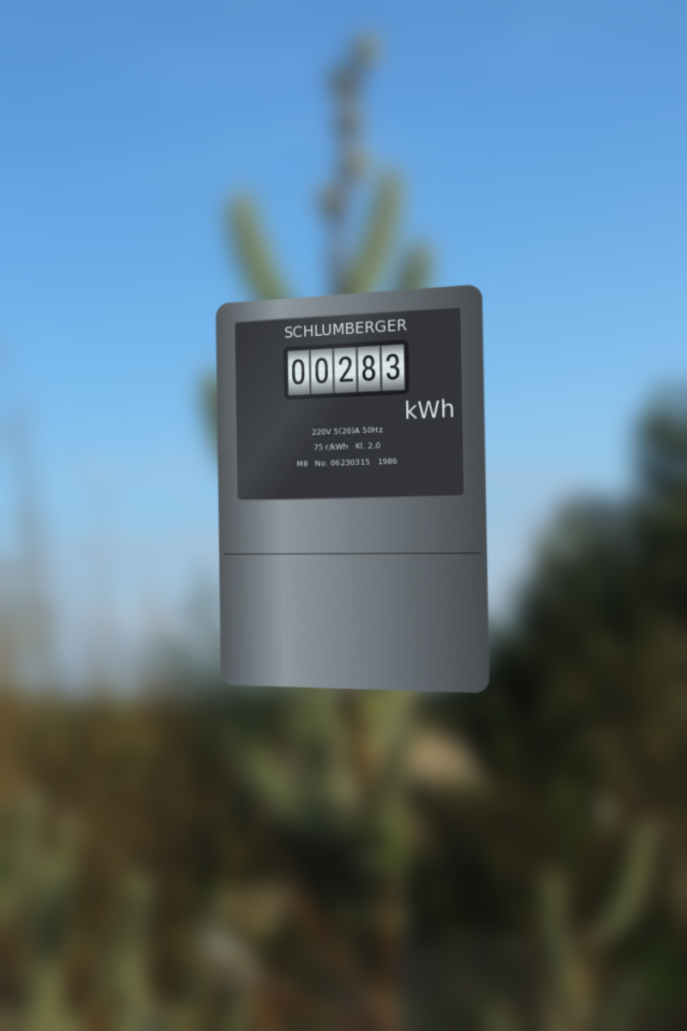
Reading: 283 kWh
